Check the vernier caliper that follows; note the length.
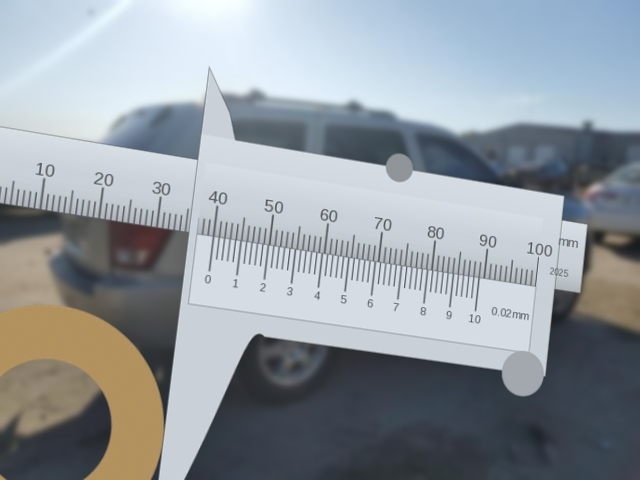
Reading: 40.0 mm
